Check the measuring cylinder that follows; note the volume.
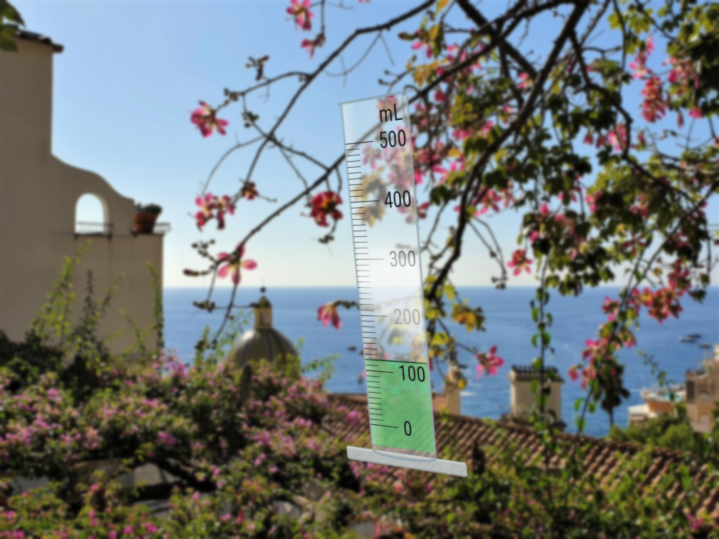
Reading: 120 mL
